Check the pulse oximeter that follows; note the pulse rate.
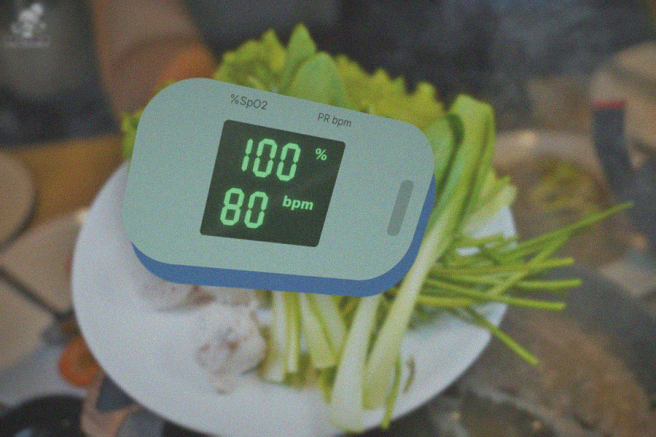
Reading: 80 bpm
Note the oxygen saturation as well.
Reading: 100 %
